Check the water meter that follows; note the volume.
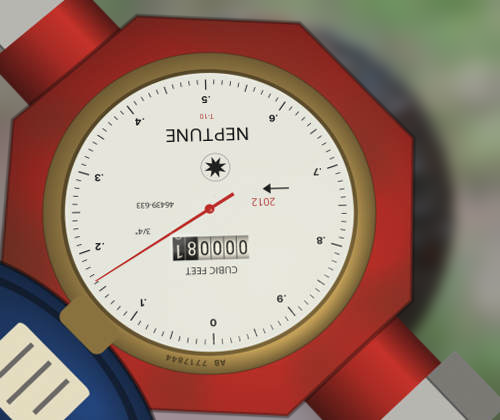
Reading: 81.16 ft³
